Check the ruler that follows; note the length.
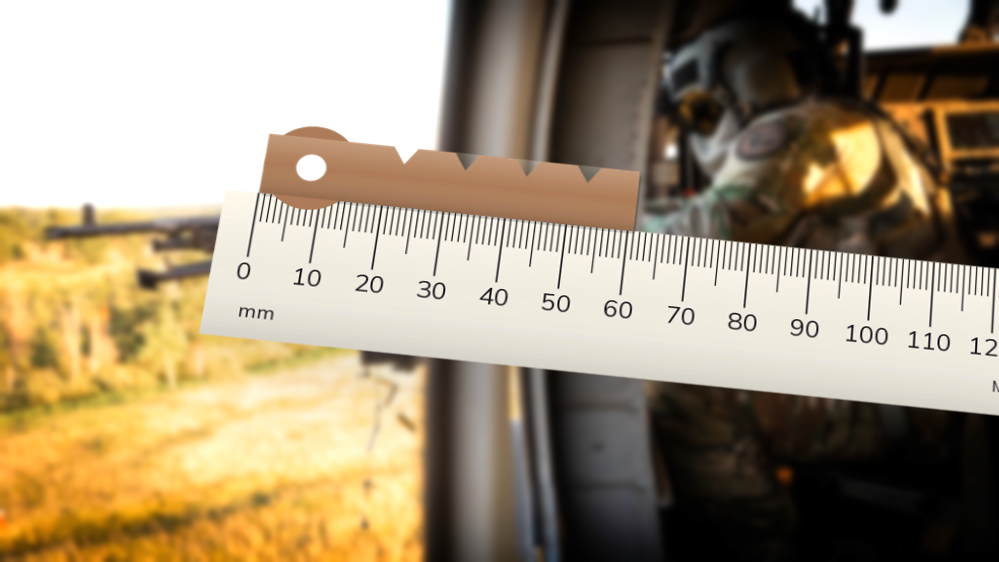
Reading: 61 mm
